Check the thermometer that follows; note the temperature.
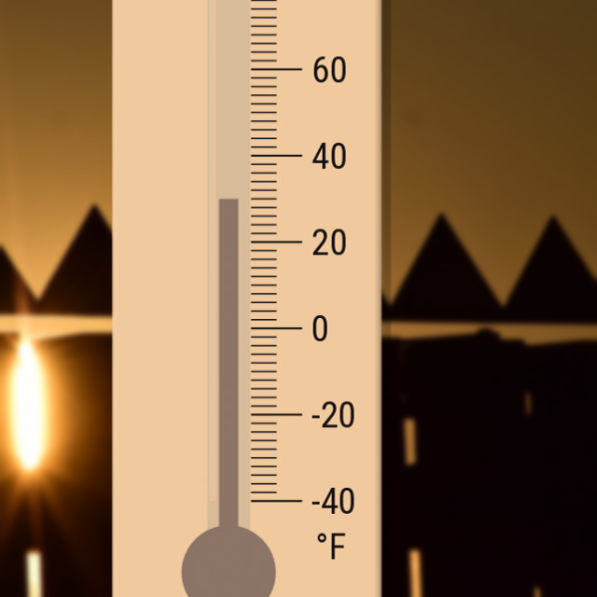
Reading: 30 °F
